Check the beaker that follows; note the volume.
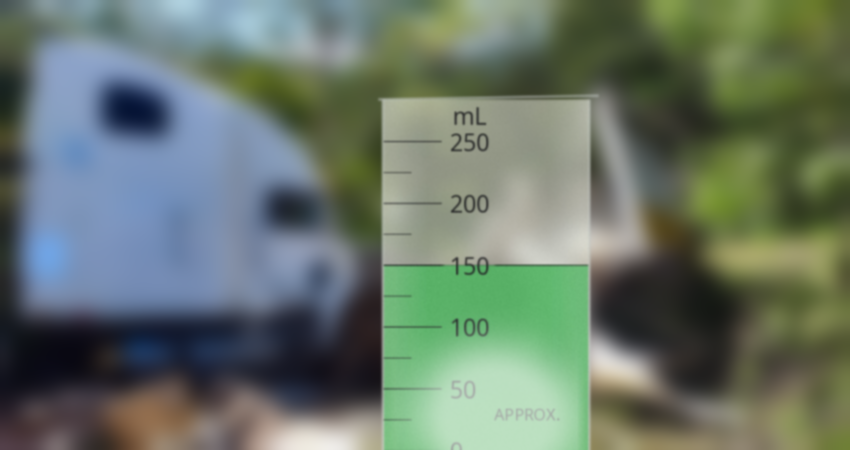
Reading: 150 mL
